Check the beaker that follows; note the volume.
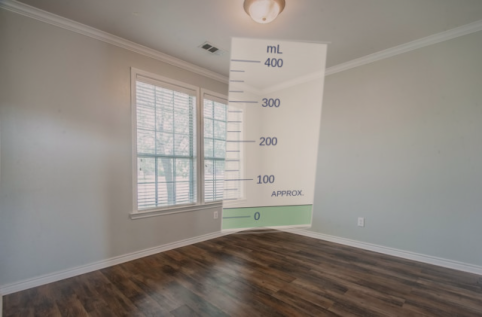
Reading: 25 mL
